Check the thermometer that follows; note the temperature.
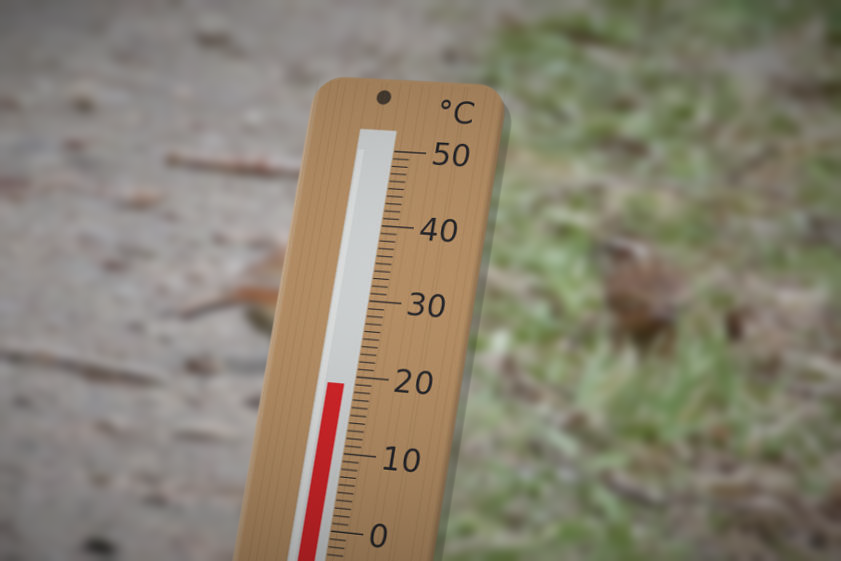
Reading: 19 °C
